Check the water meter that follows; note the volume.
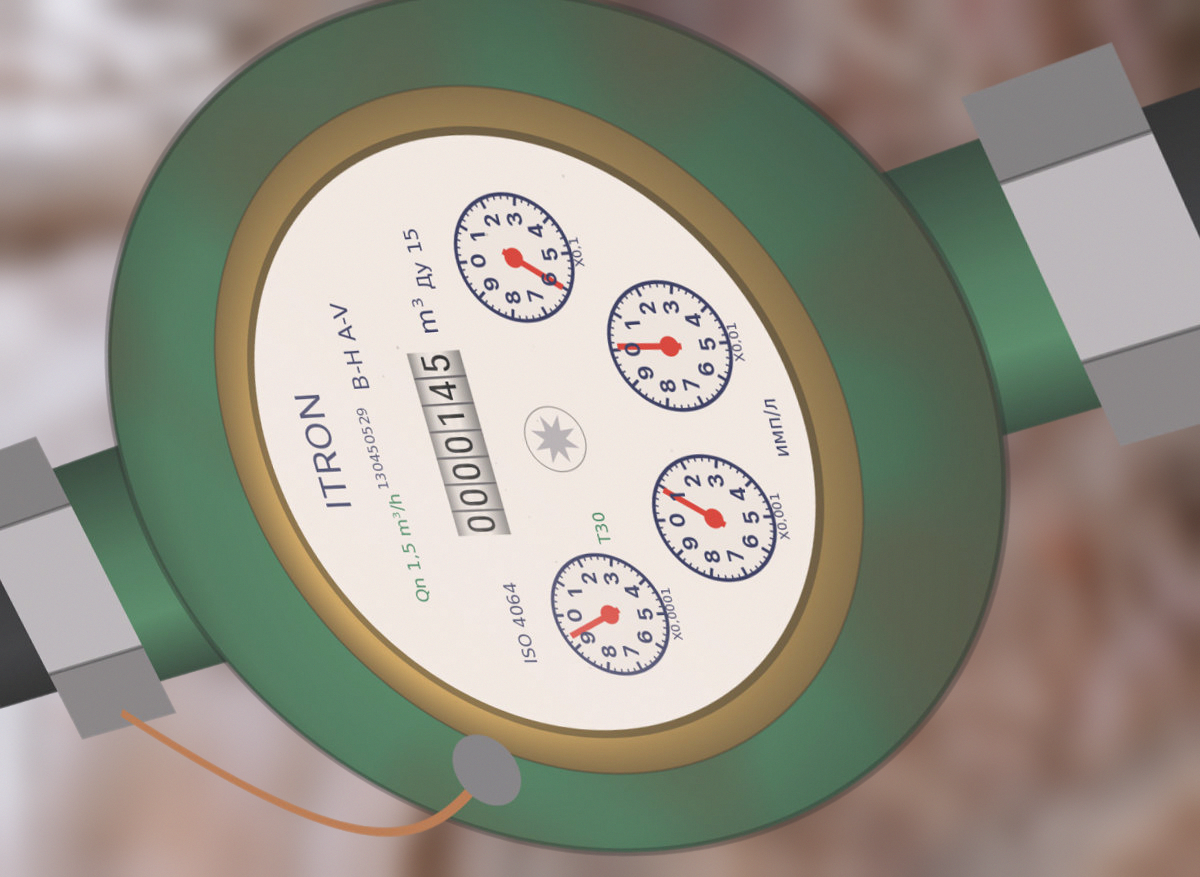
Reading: 145.6009 m³
